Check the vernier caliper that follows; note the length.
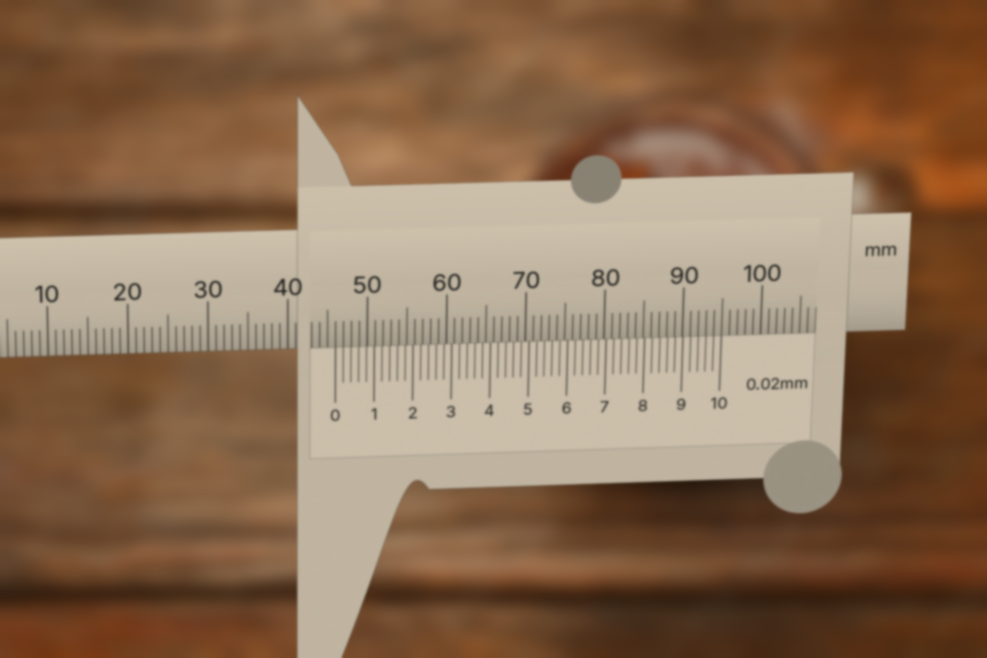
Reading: 46.0 mm
